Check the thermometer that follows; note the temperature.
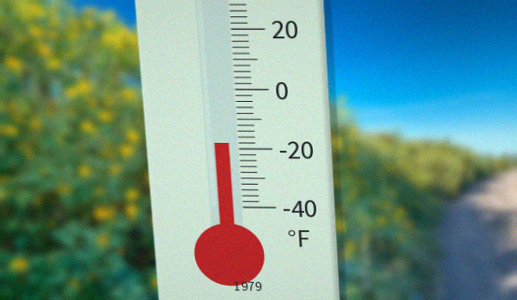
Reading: -18 °F
